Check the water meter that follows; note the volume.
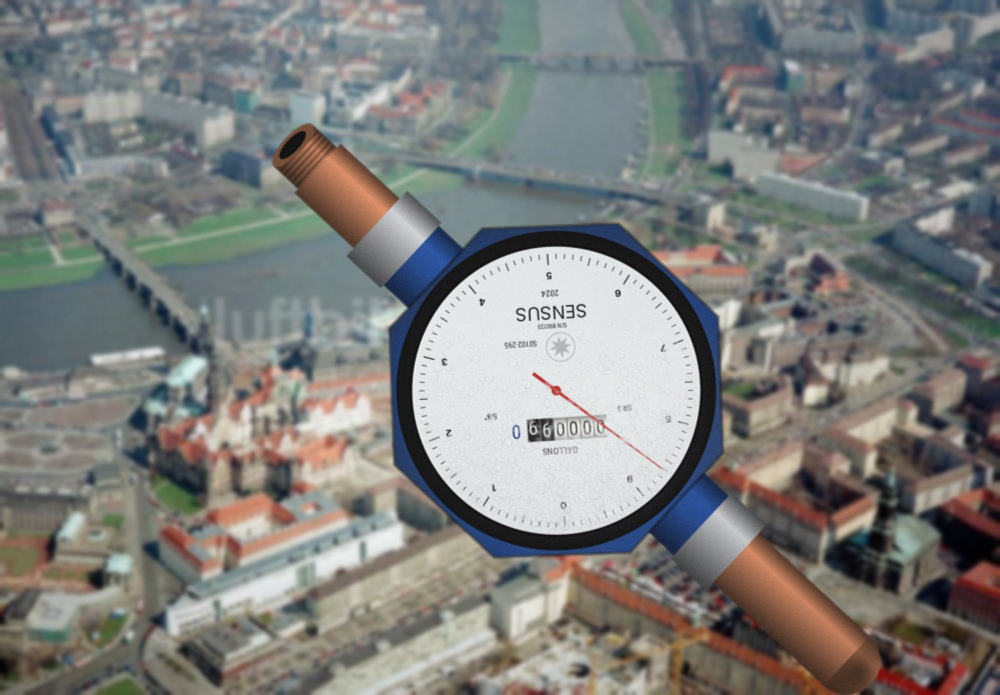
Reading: 988.6 gal
